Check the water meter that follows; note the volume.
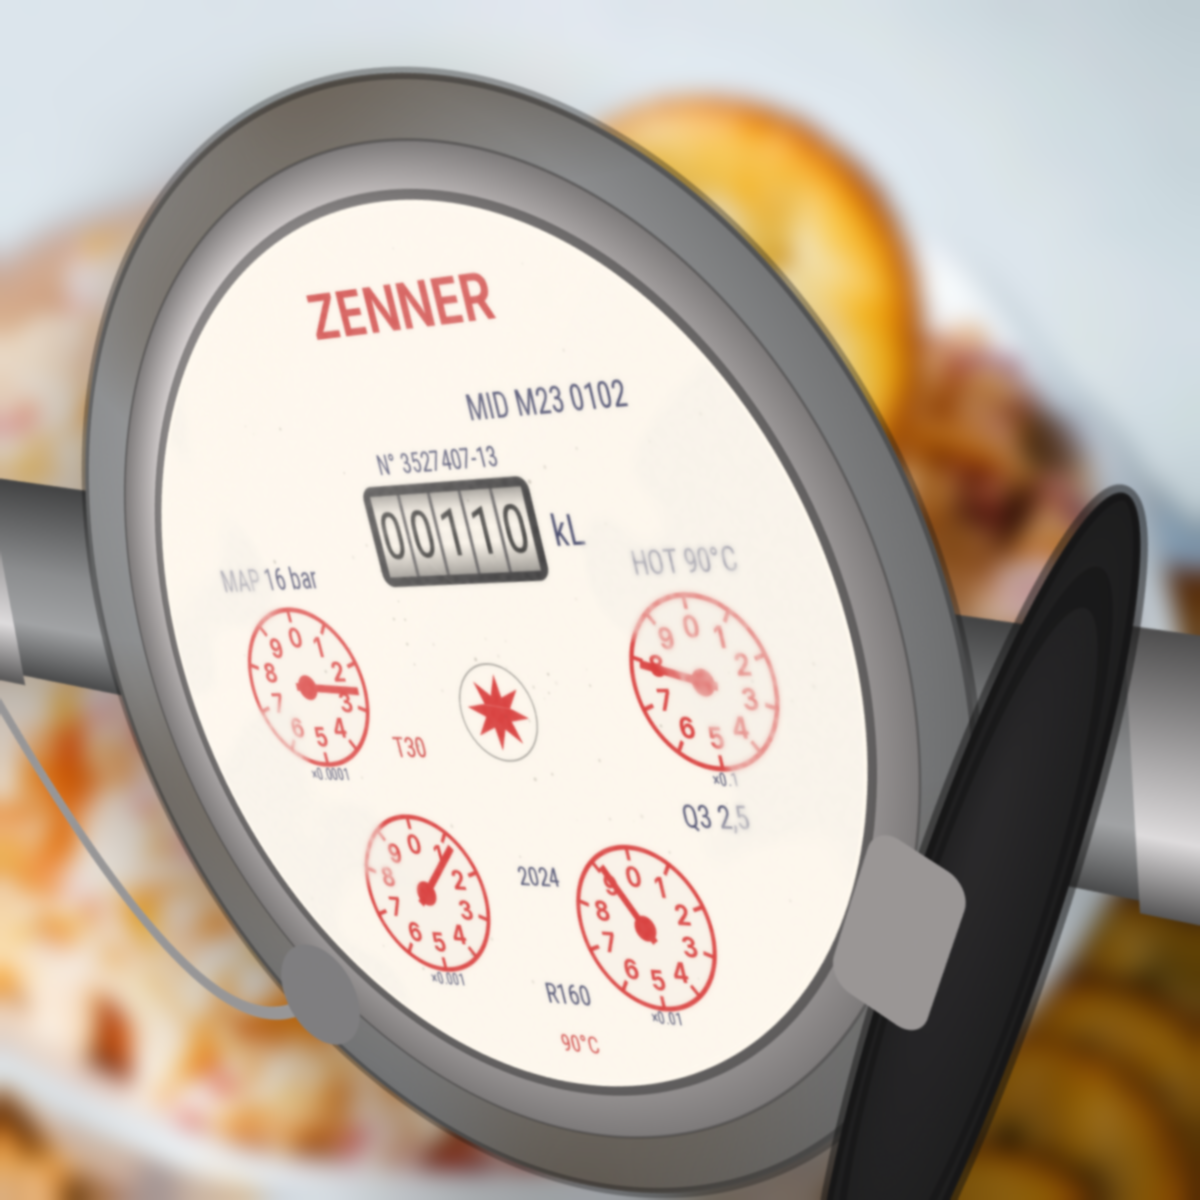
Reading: 110.7912 kL
